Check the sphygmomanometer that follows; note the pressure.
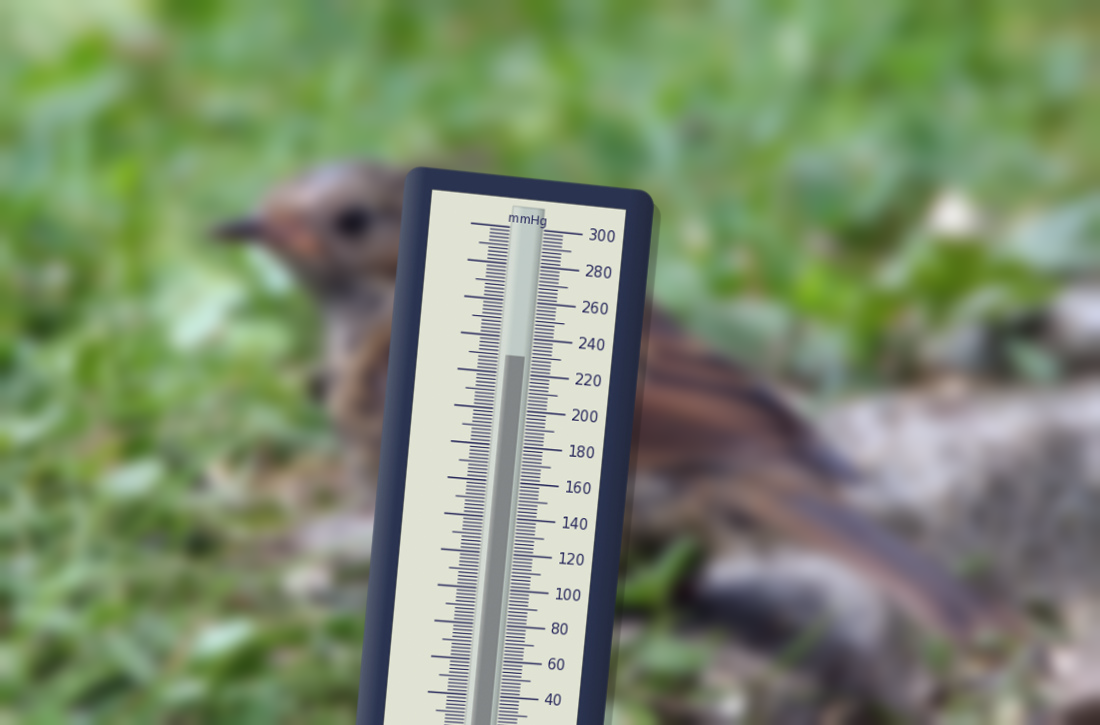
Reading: 230 mmHg
